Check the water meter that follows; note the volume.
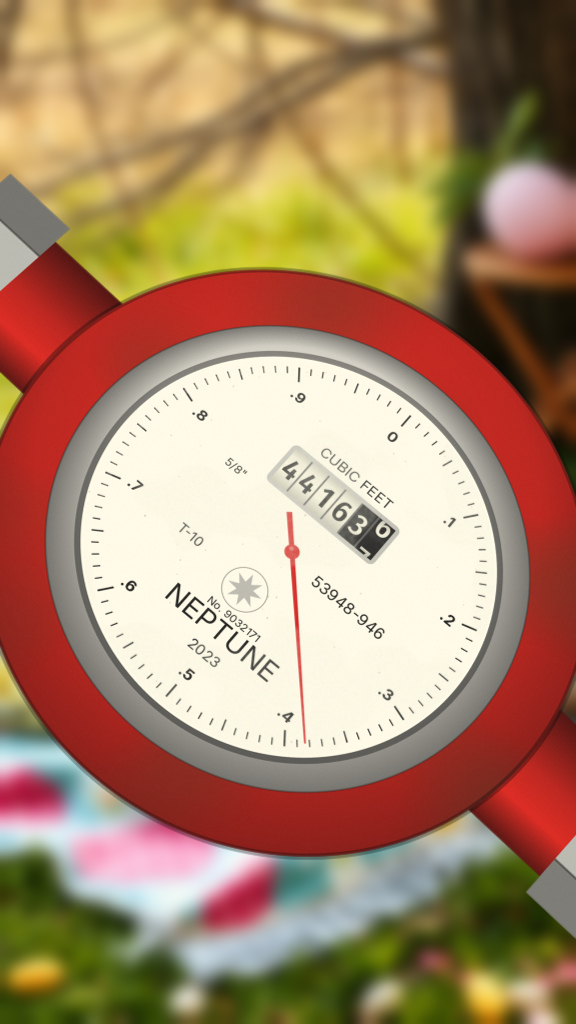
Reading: 441636.38 ft³
